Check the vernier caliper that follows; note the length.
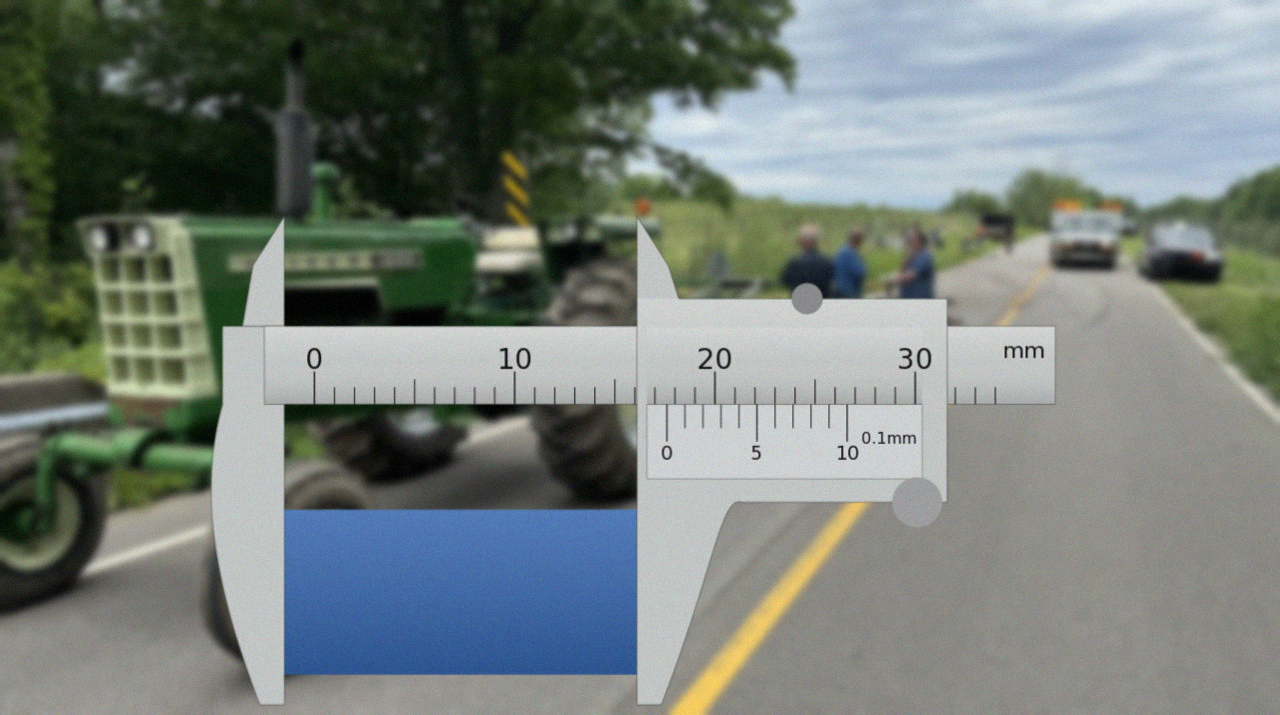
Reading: 17.6 mm
